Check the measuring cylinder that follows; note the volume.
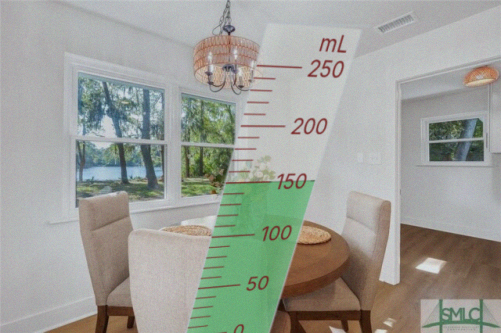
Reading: 150 mL
